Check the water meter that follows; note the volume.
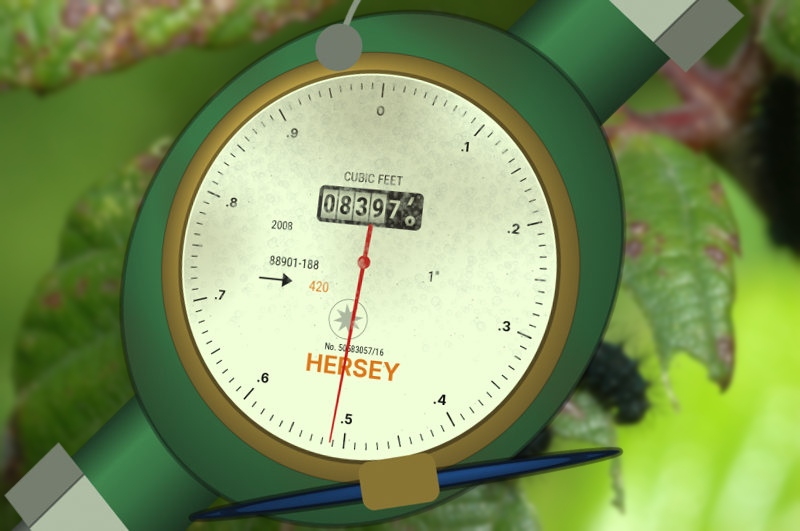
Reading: 83977.51 ft³
